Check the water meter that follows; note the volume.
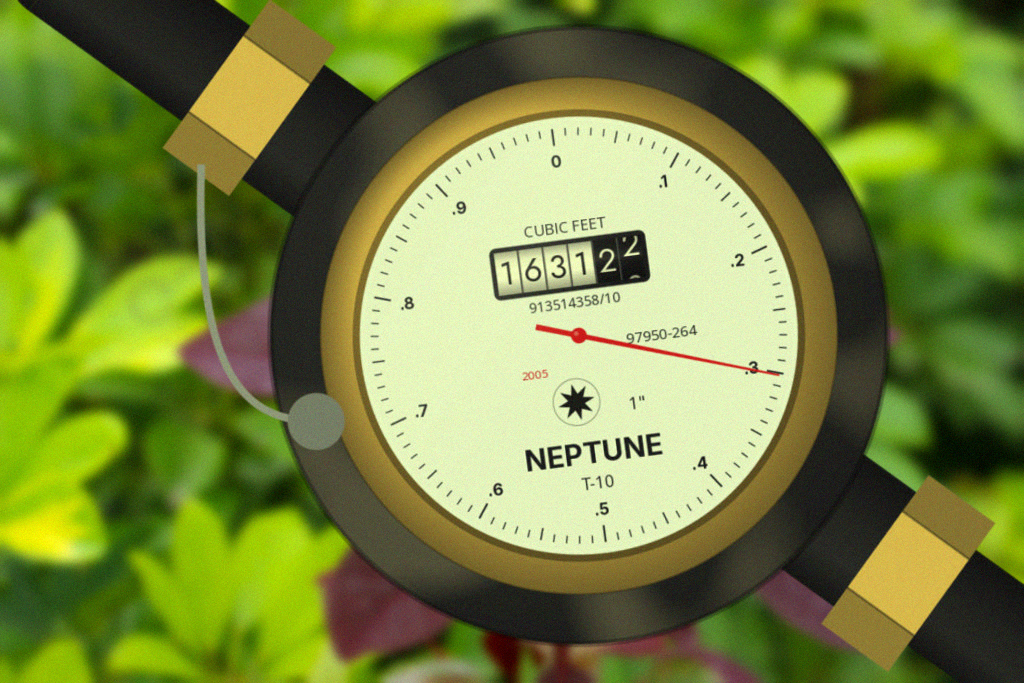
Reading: 163122.30 ft³
